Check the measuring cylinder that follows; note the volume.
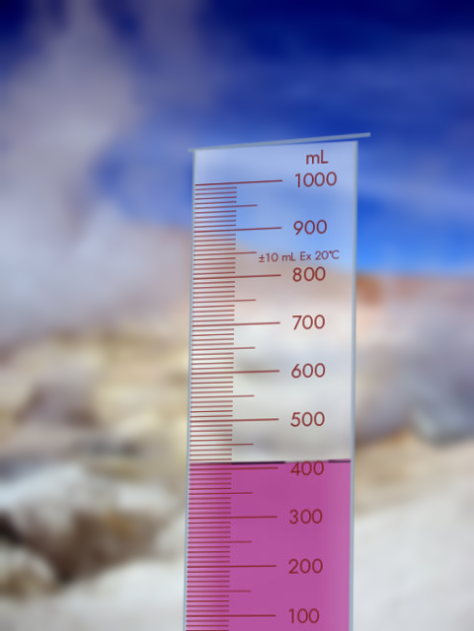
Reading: 410 mL
